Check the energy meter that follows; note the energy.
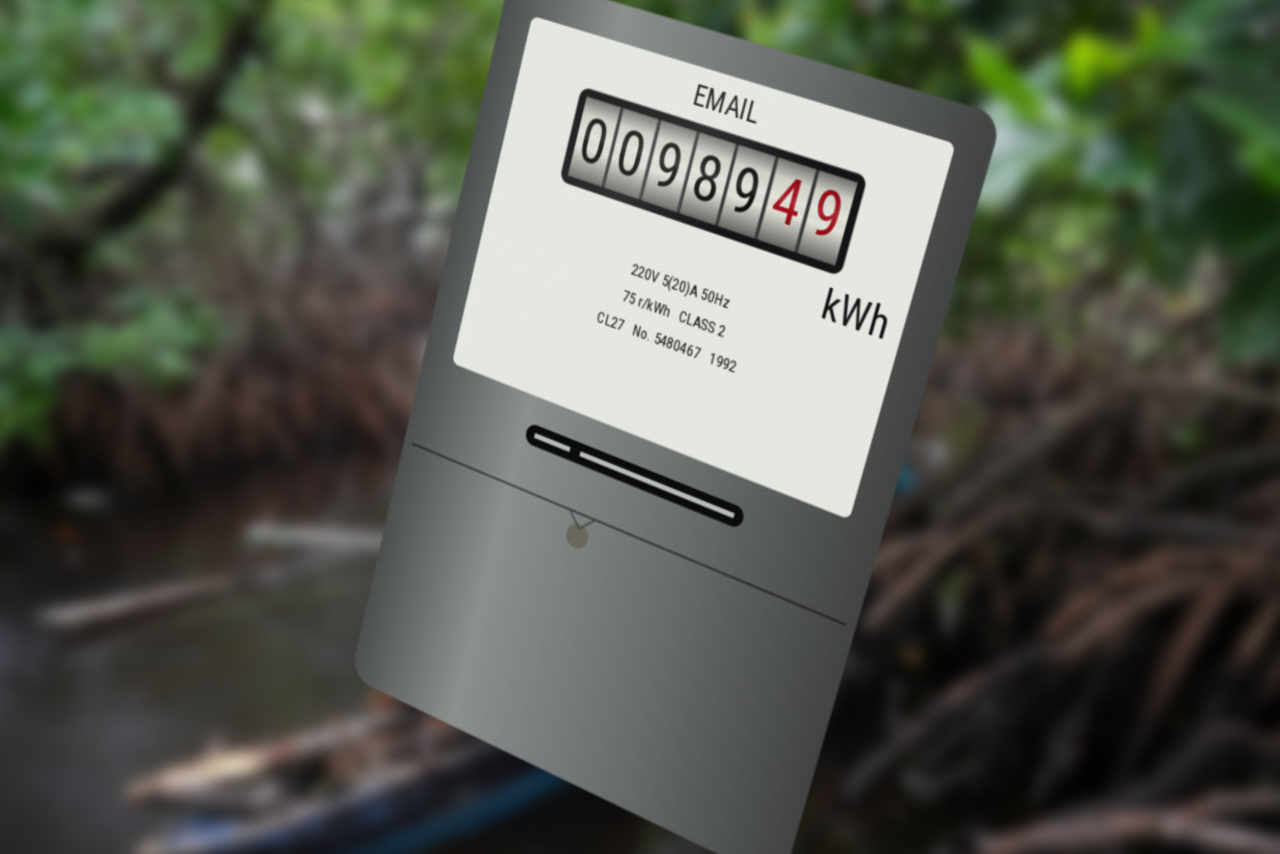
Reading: 989.49 kWh
